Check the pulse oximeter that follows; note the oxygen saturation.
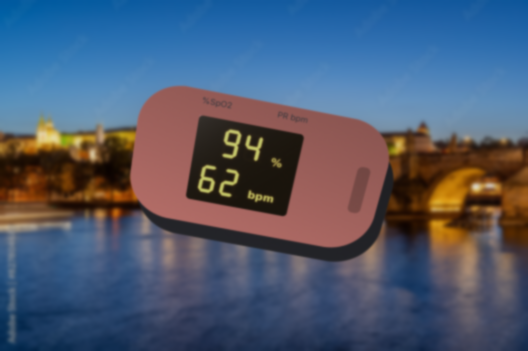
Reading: 94 %
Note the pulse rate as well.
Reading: 62 bpm
